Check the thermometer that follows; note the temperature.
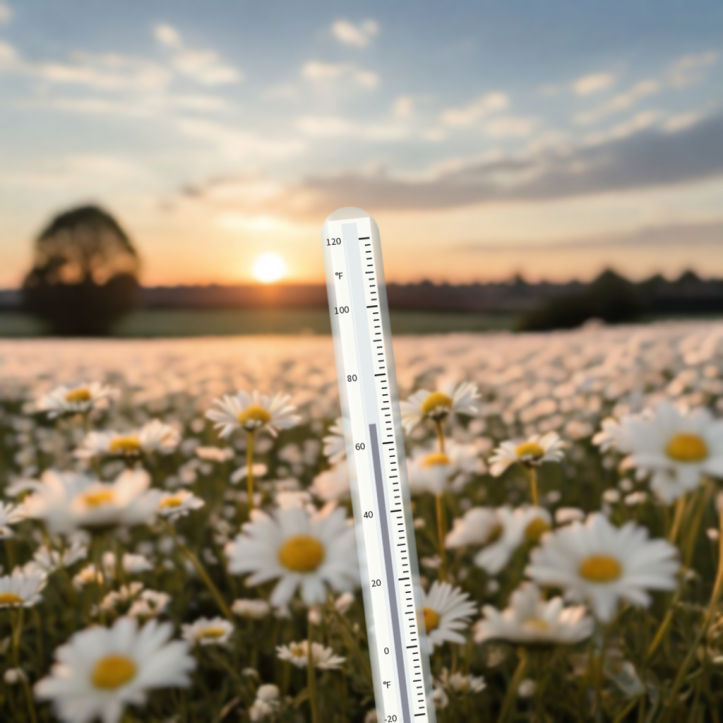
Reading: 66 °F
